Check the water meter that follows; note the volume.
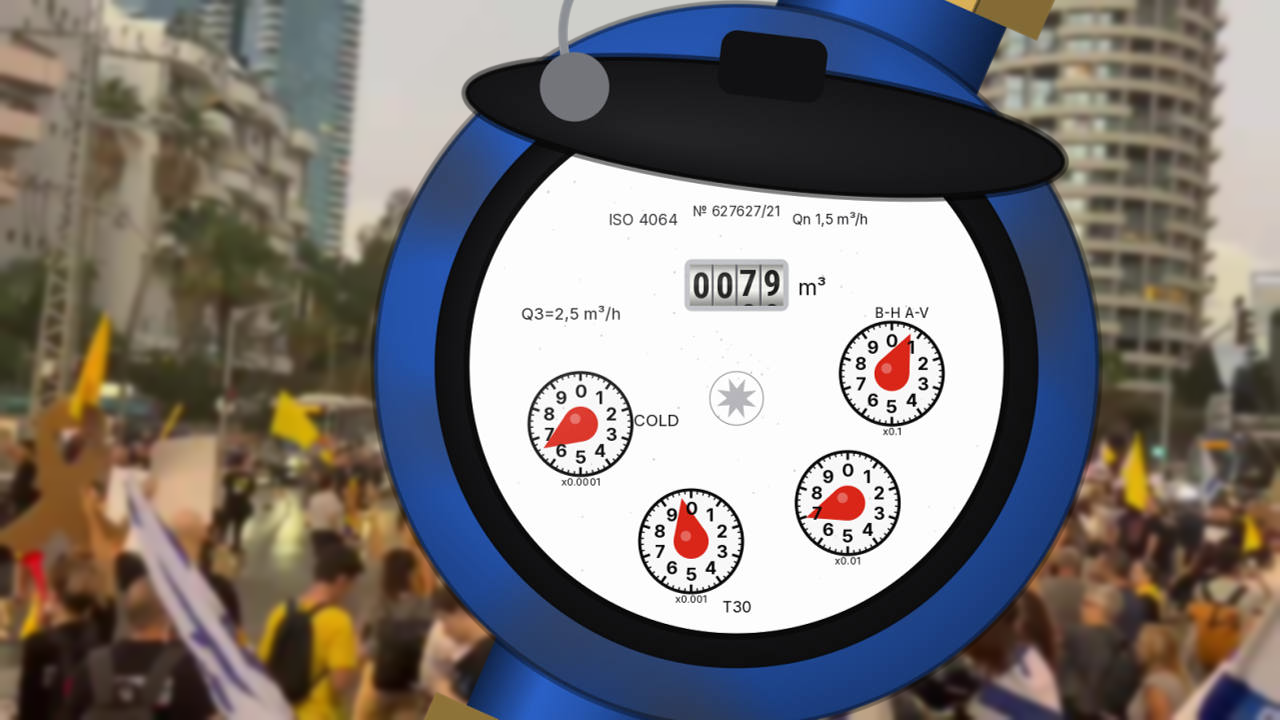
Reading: 79.0696 m³
